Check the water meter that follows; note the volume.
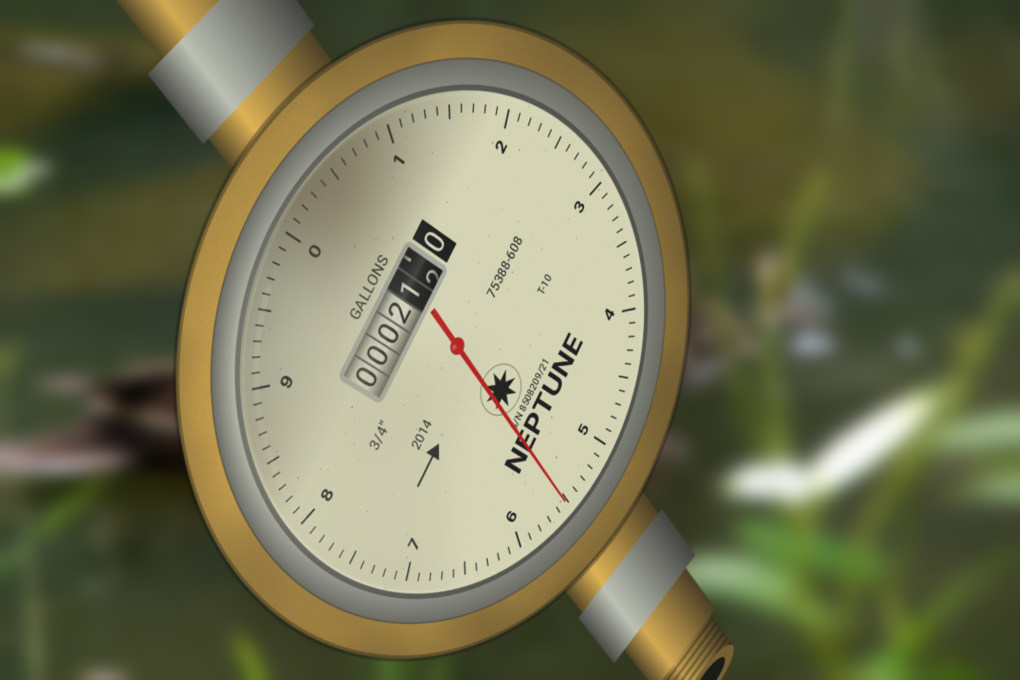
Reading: 2115.5 gal
